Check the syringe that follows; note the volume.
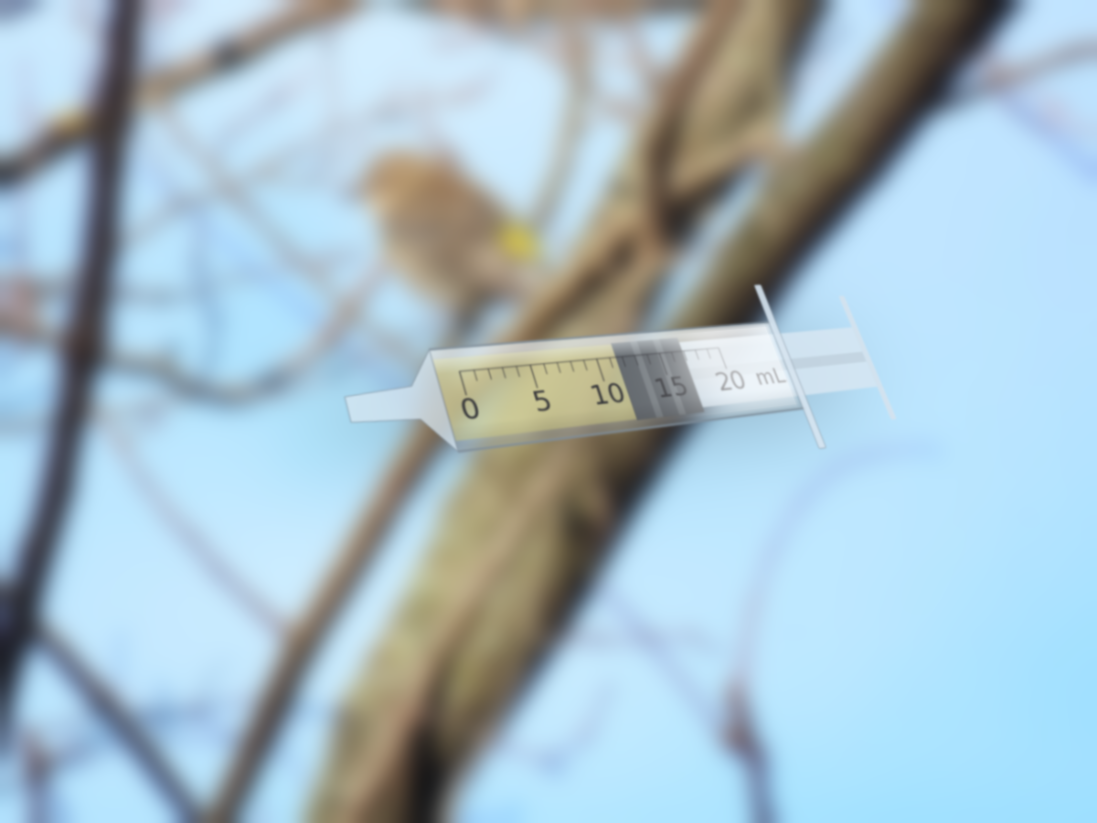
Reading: 11.5 mL
